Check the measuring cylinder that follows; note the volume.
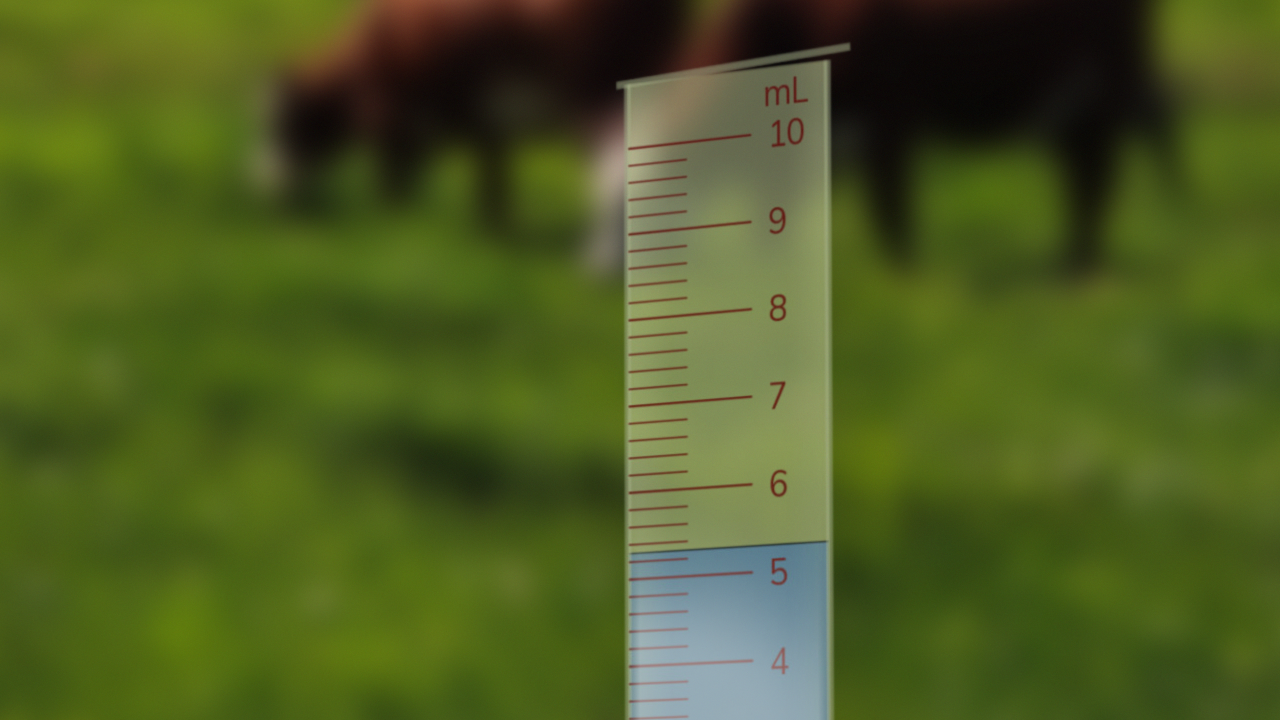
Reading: 5.3 mL
